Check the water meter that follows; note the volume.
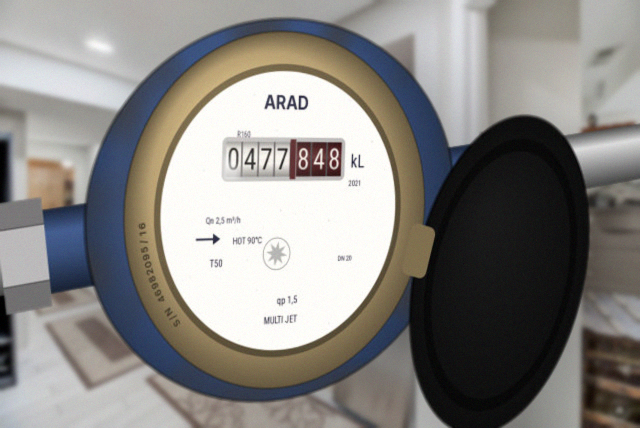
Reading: 477.848 kL
